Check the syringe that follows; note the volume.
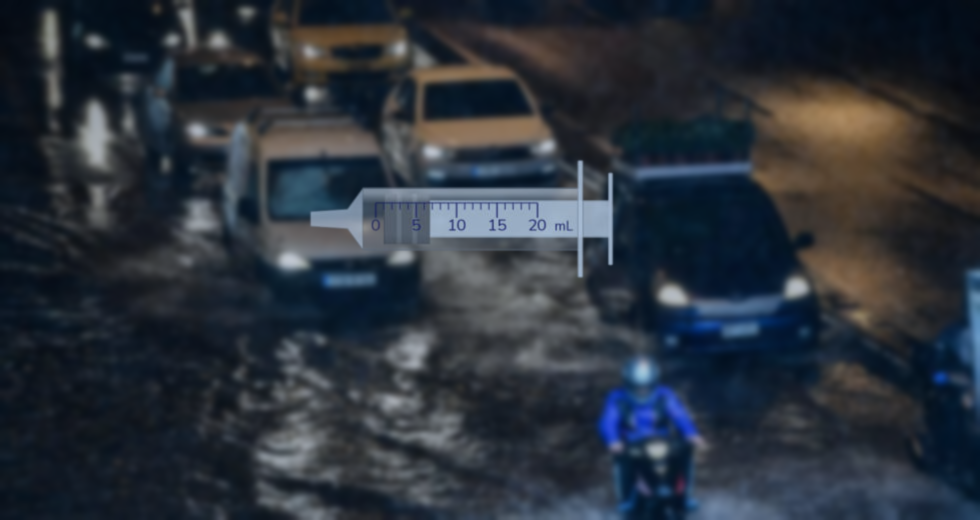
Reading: 1 mL
